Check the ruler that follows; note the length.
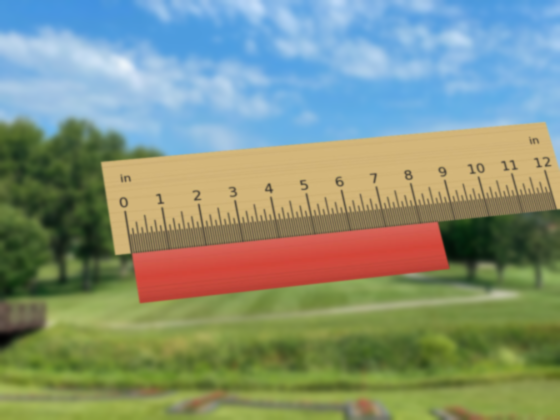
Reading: 8.5 in
